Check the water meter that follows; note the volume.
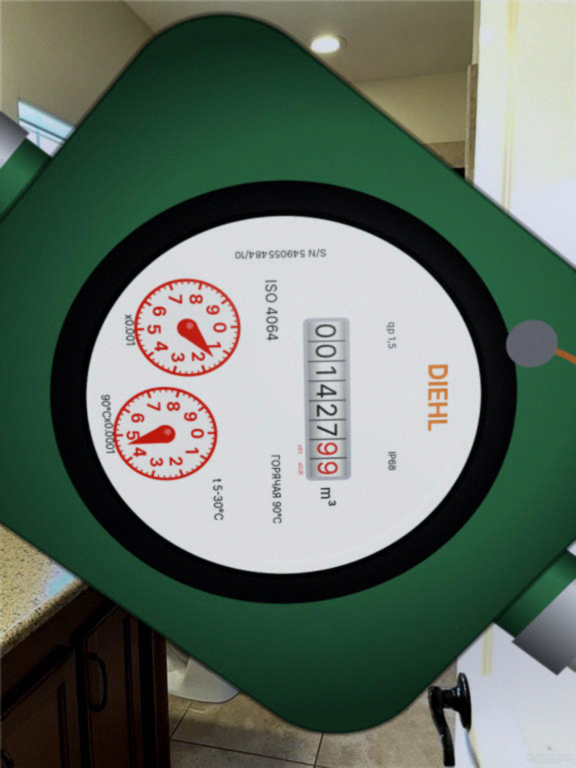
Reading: 1427.9914 m³
